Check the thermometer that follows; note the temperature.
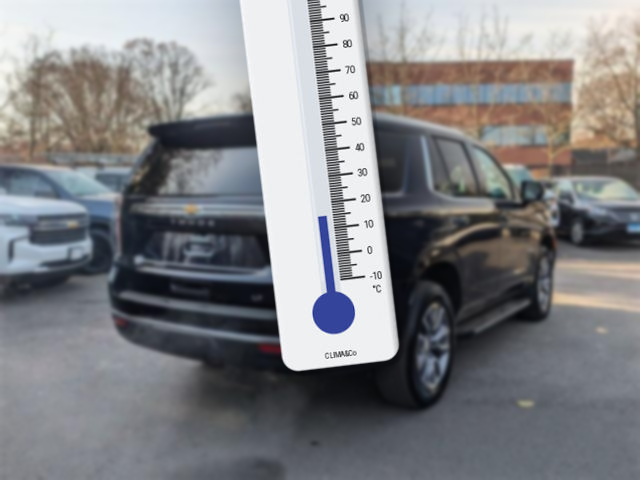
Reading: 15 °C
